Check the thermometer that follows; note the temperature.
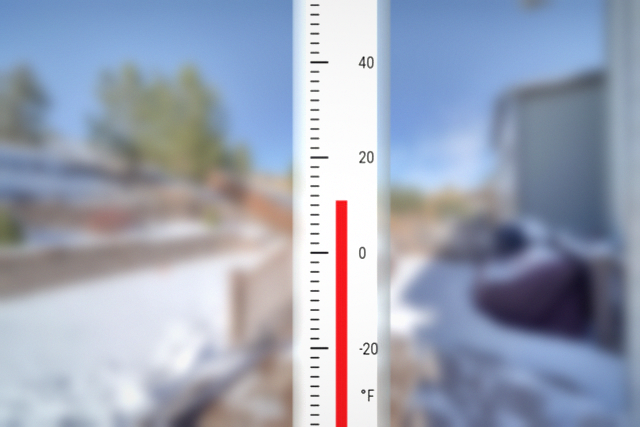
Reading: 11 °F
